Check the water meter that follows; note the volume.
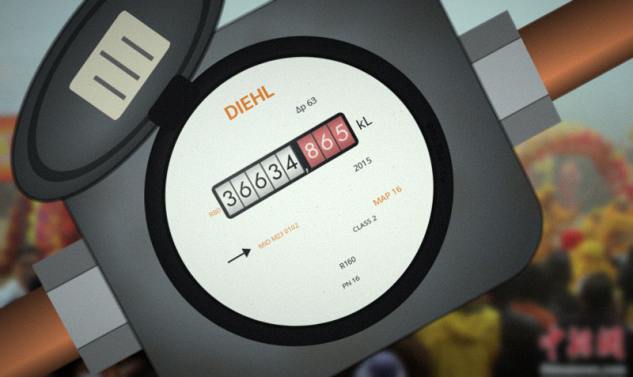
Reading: 36634.865 kL
